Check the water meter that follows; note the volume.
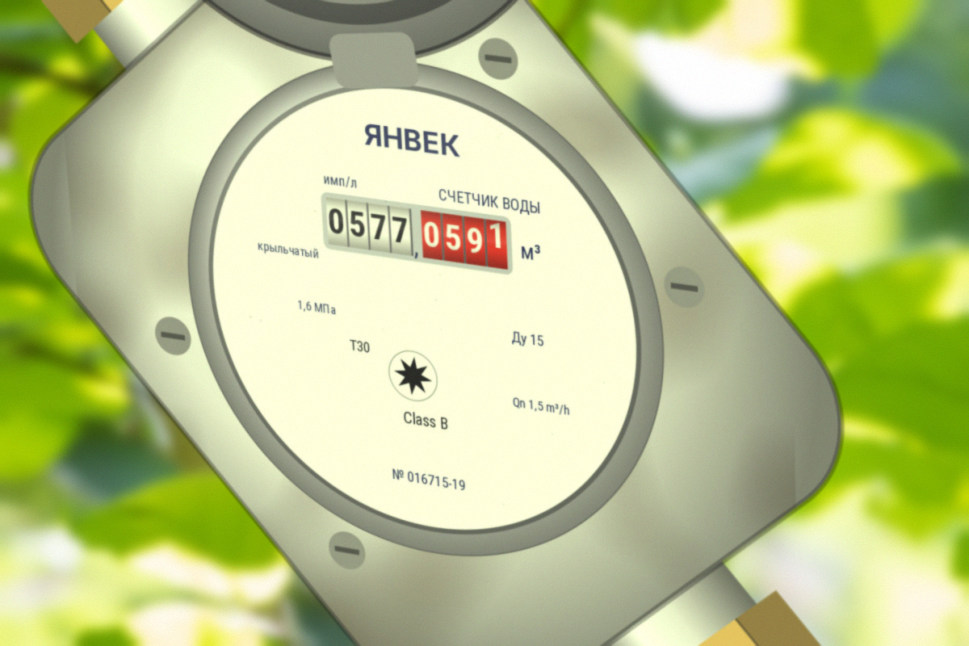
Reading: 577.0591 m³
